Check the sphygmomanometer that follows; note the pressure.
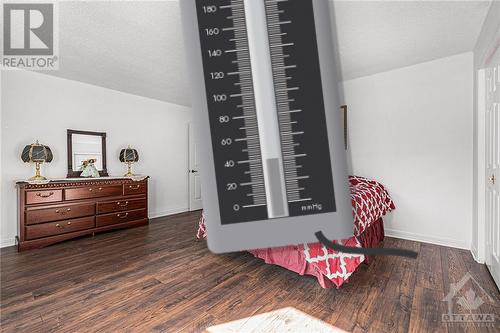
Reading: 40 mmHg
